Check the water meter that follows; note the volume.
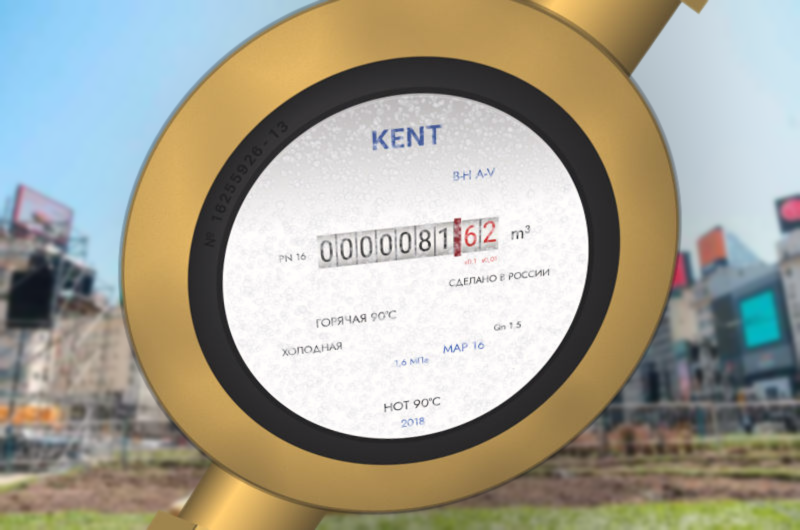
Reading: 81.62 m³
